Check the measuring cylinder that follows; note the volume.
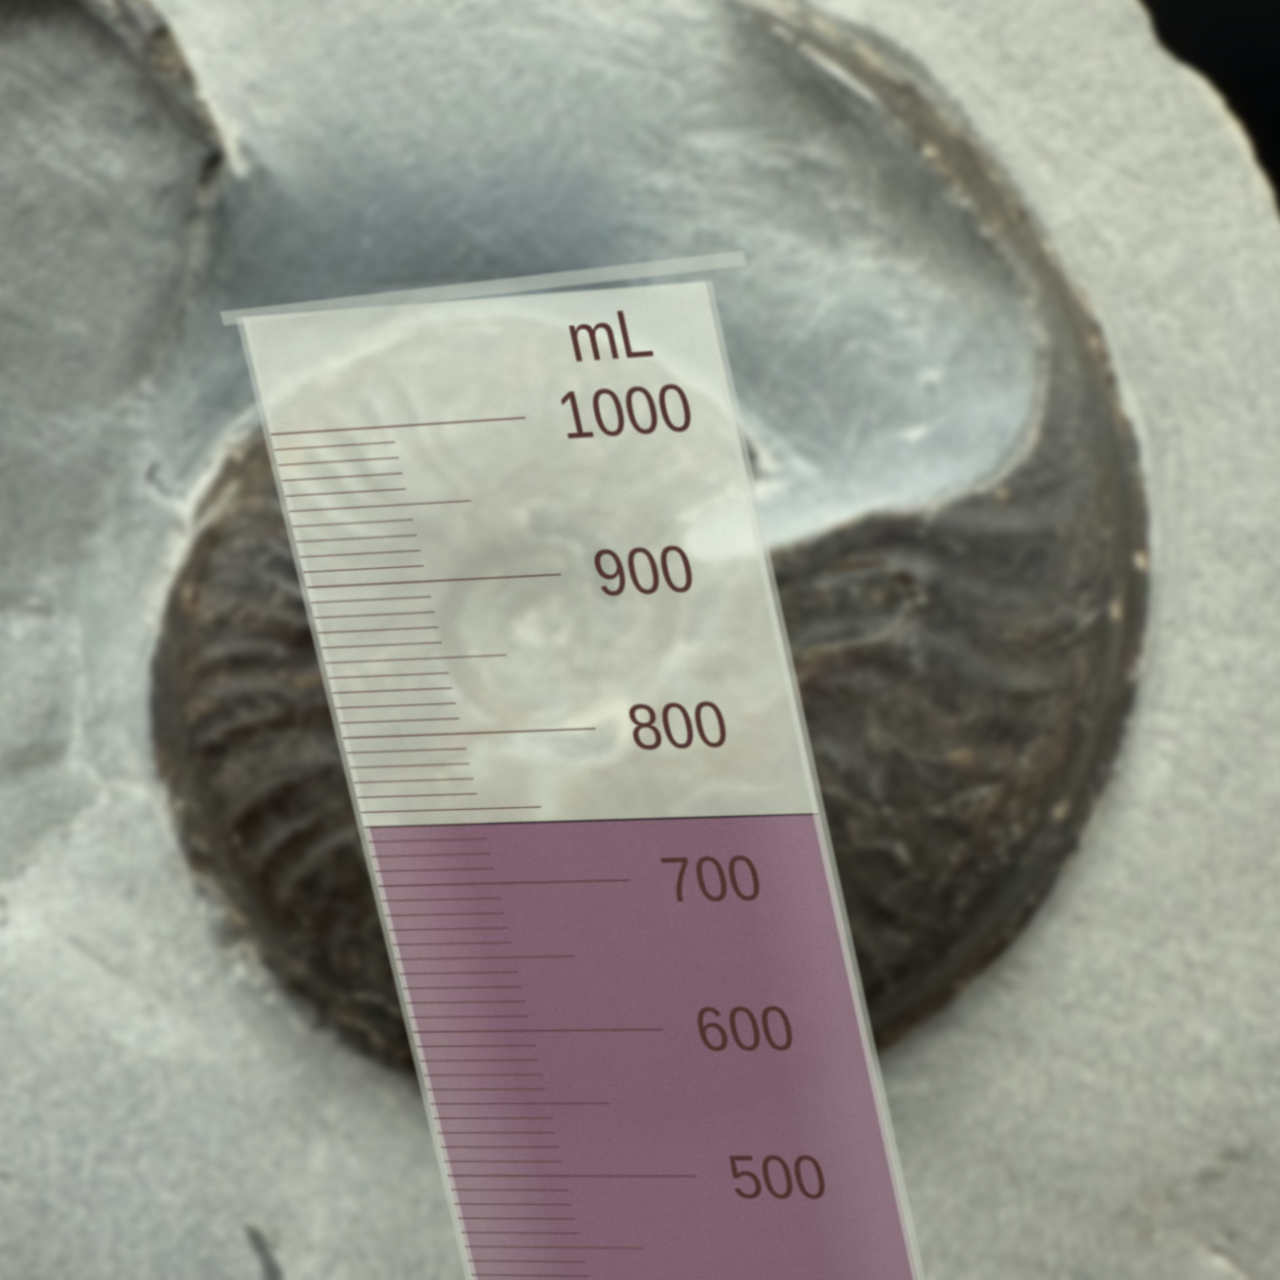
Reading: 740 mL
